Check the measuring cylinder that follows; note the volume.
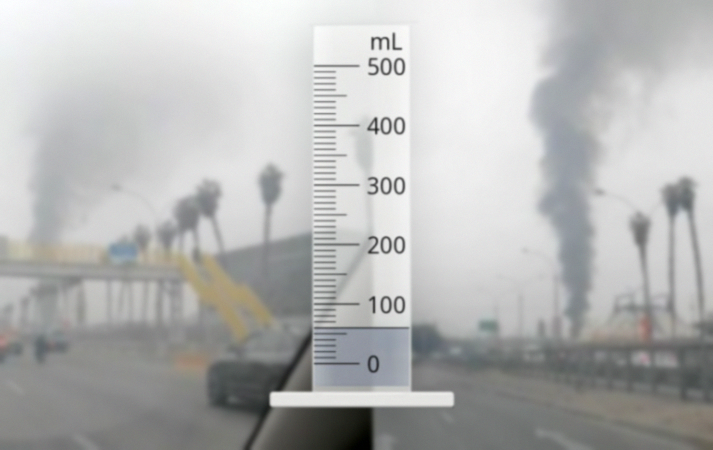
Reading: 60 mL
